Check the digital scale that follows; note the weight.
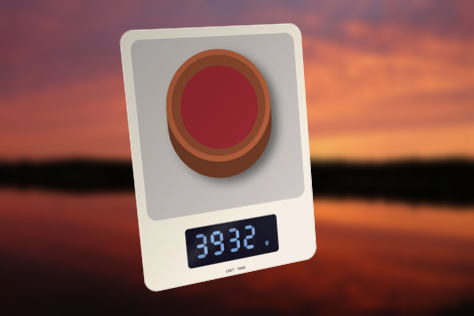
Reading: 3932 g
